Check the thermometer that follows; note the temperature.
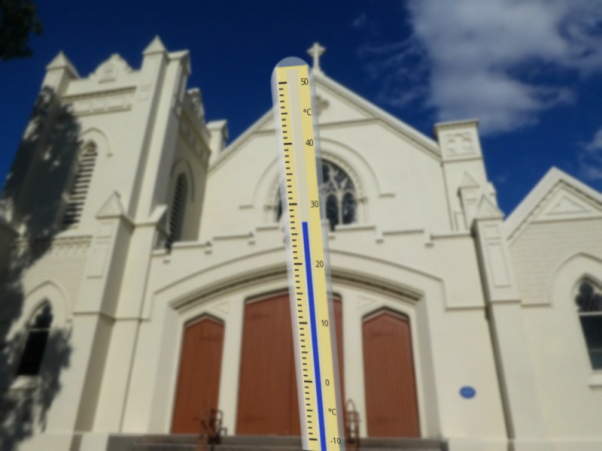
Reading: 27 °C
